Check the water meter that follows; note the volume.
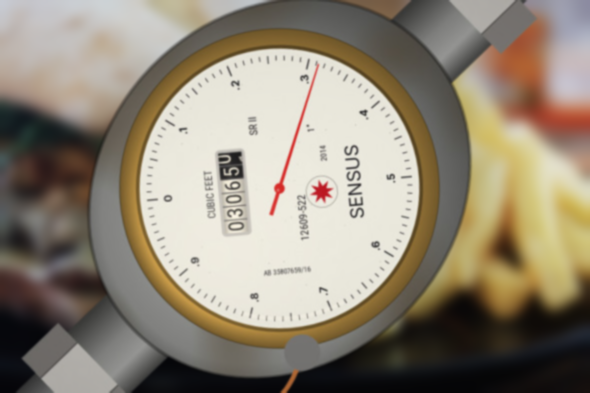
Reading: 30650.31 ft³
